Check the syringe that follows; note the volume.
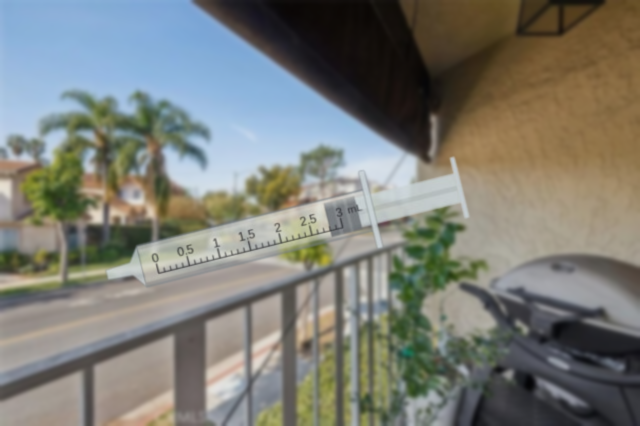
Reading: 2.8 mL
